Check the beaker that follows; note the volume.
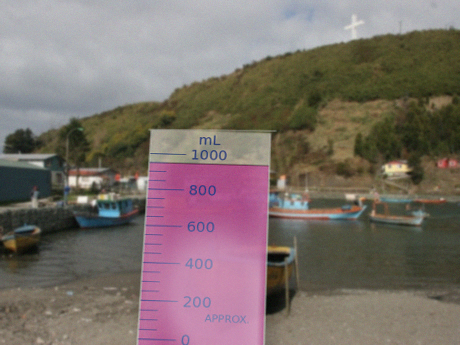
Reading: 950 mL
